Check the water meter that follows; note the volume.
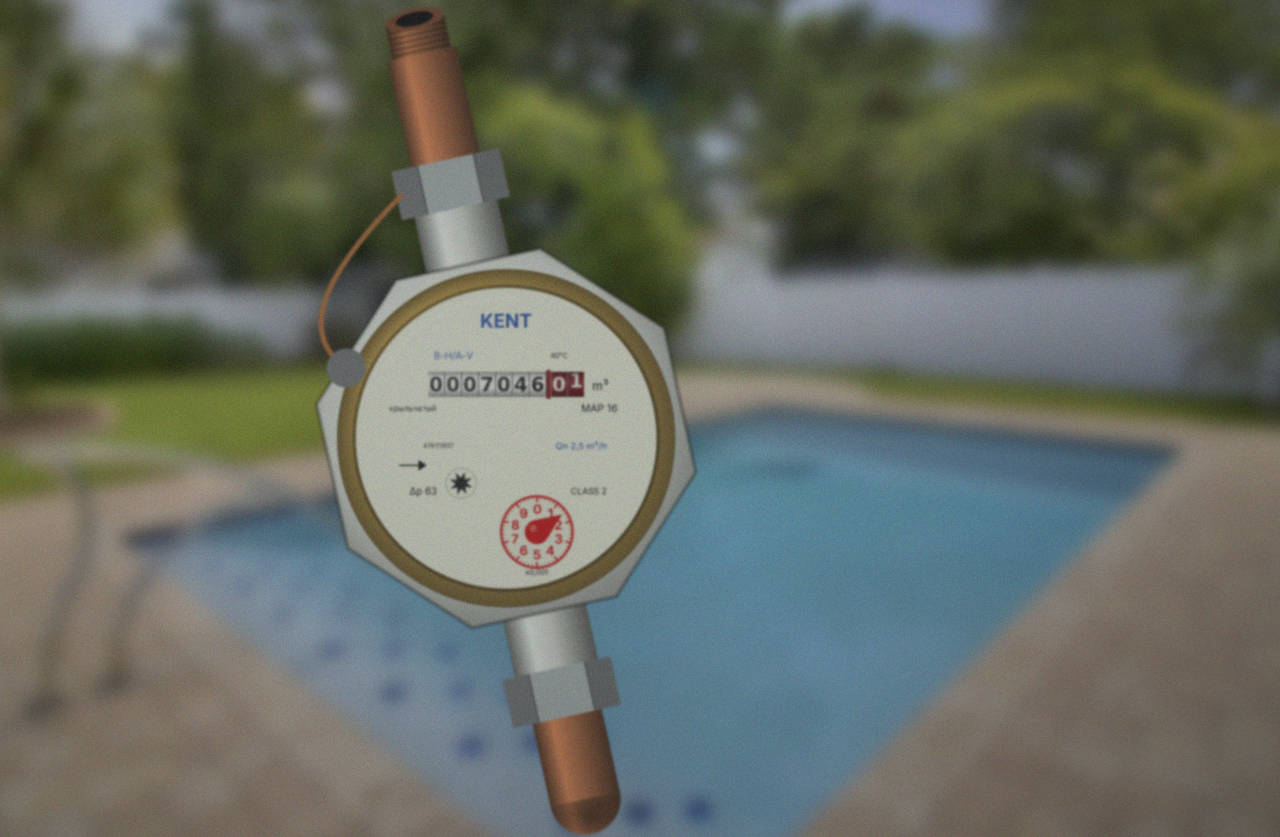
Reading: 7046.011 m³
